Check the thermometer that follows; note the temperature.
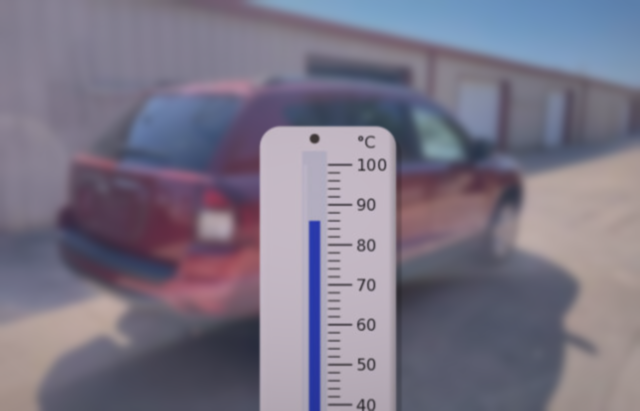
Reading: 86 °C
